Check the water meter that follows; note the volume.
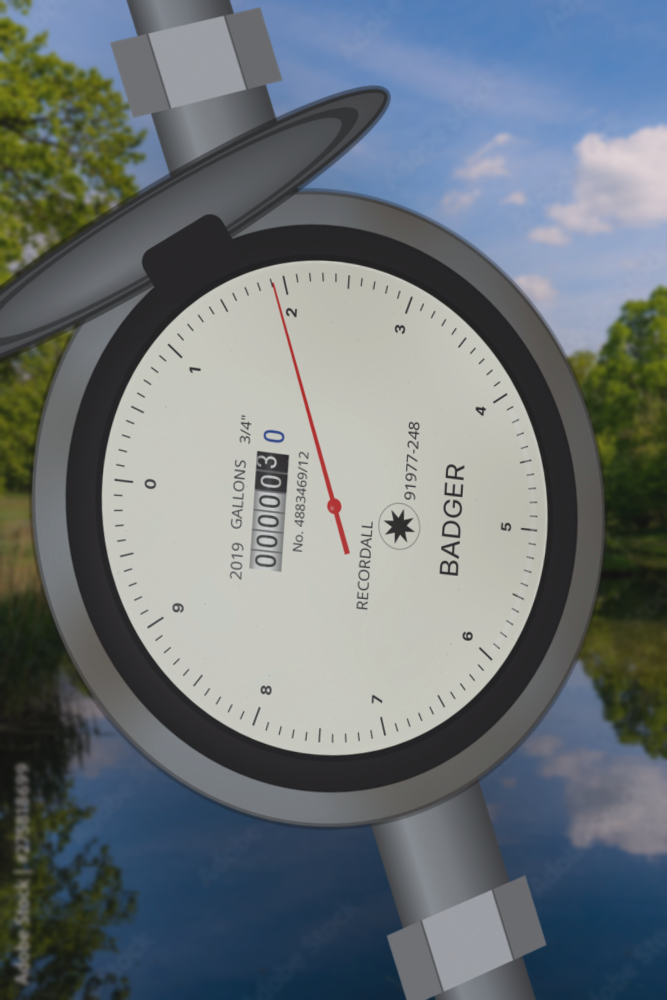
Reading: 31.9 gal
